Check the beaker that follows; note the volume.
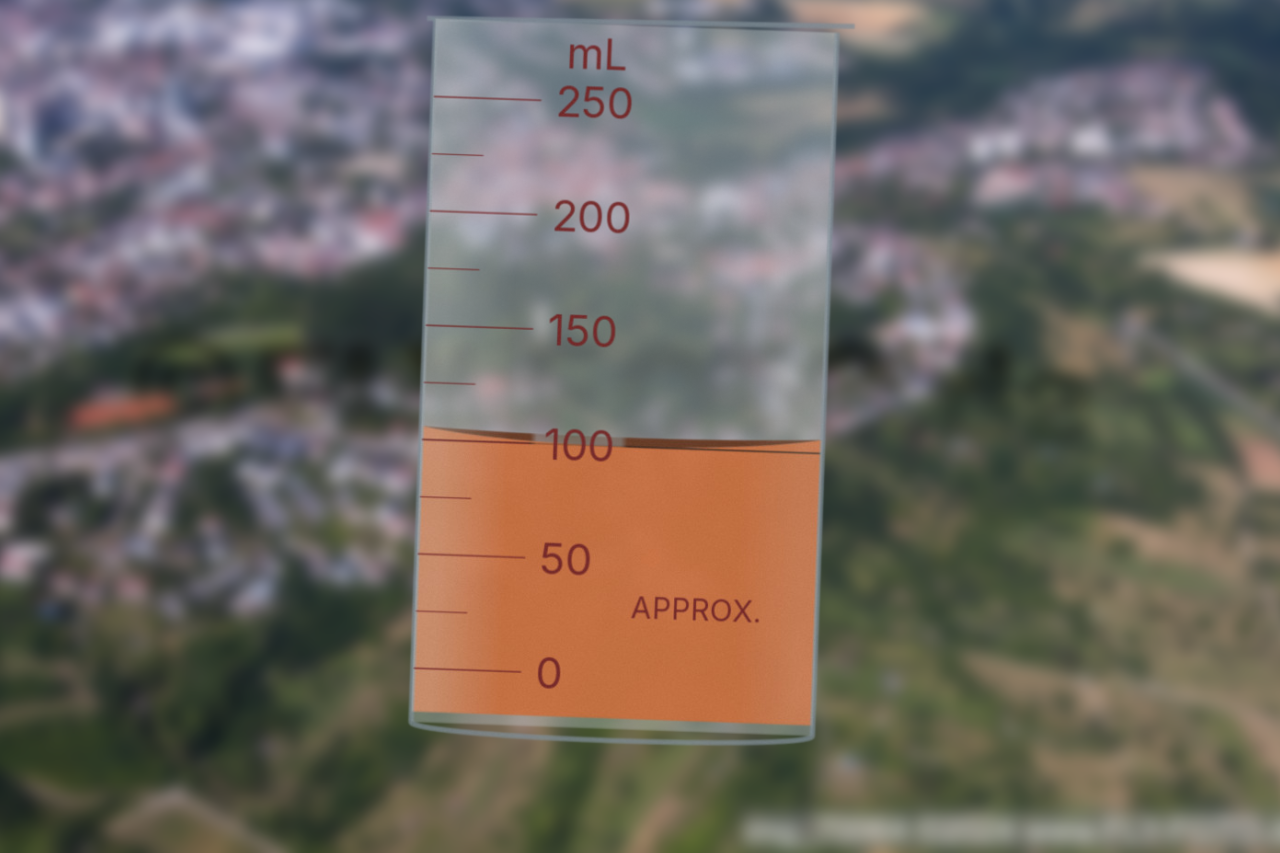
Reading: 100 mL
